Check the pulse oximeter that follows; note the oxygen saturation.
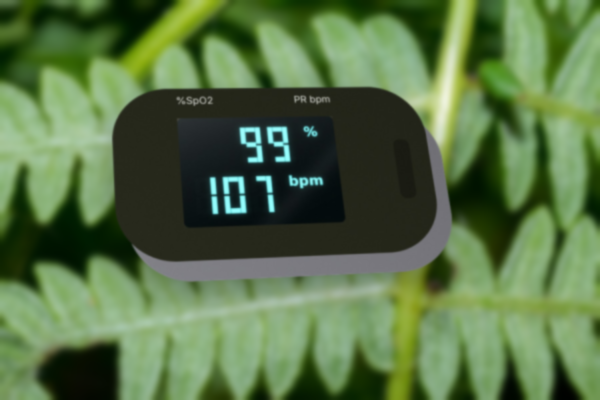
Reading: 99 %
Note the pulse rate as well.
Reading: 107 bpm
